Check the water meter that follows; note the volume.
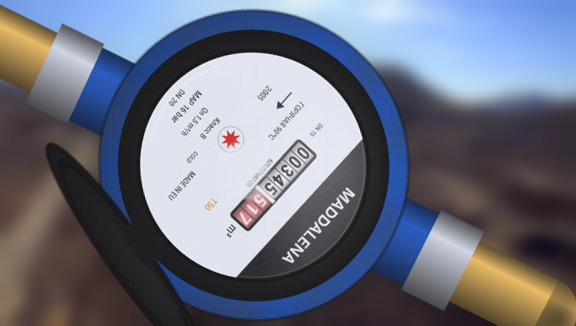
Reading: 345.517 m³
